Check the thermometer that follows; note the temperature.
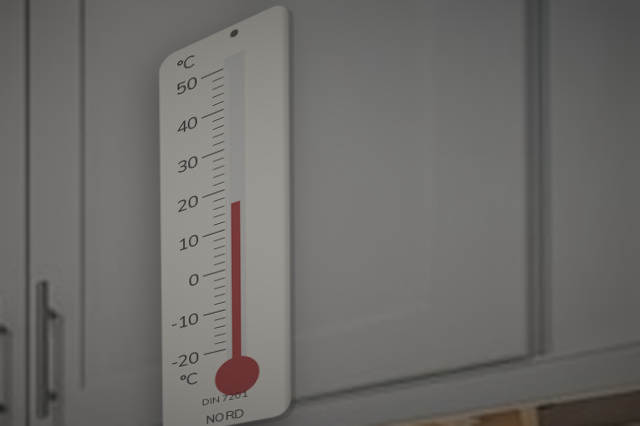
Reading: 16 °C
